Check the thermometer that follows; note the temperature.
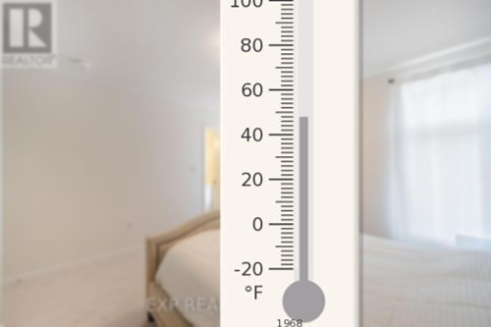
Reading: 48 °F
